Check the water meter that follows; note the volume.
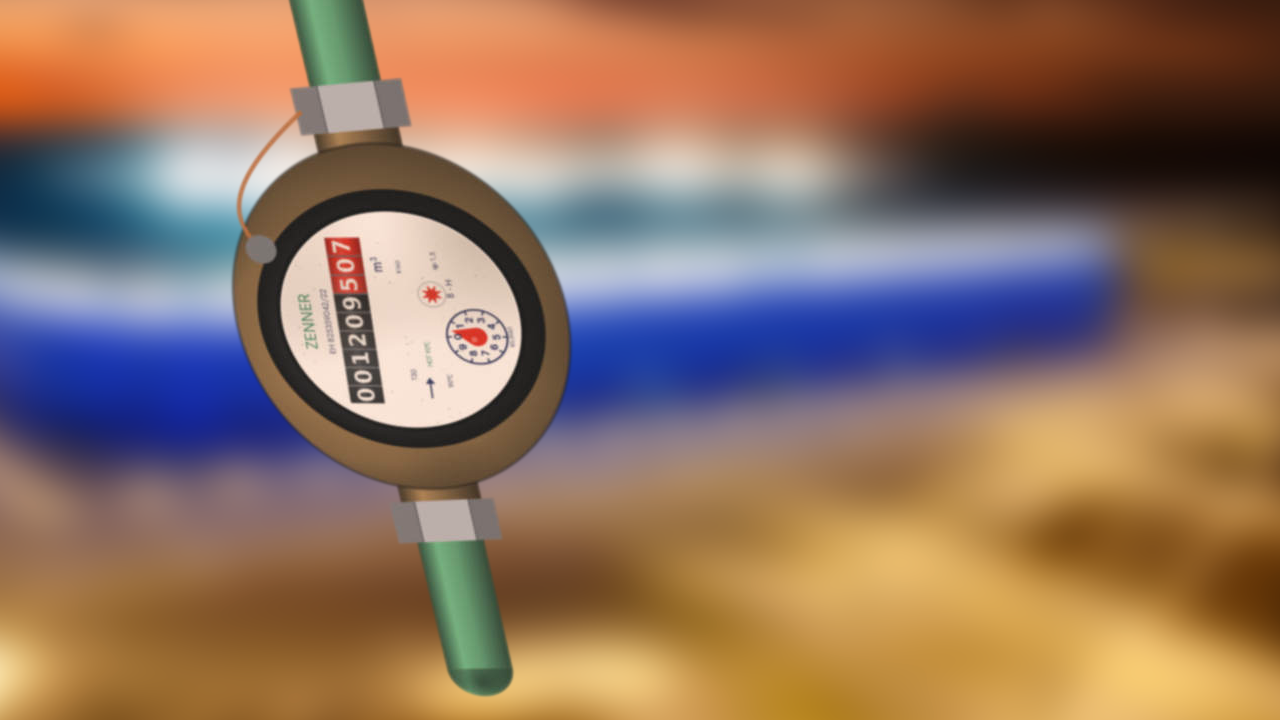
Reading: 1209.5070 m³
